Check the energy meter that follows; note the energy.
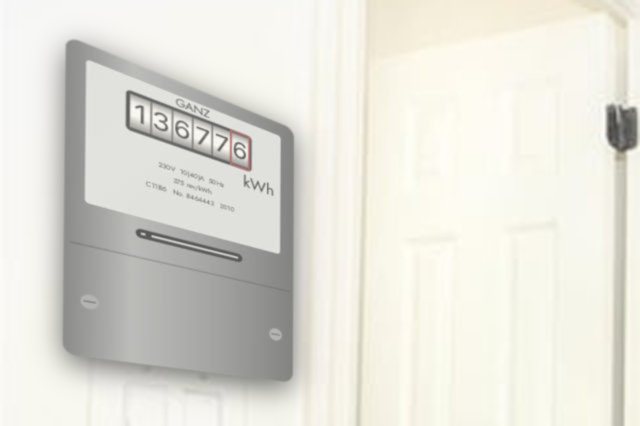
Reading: 13677.6 kWh
